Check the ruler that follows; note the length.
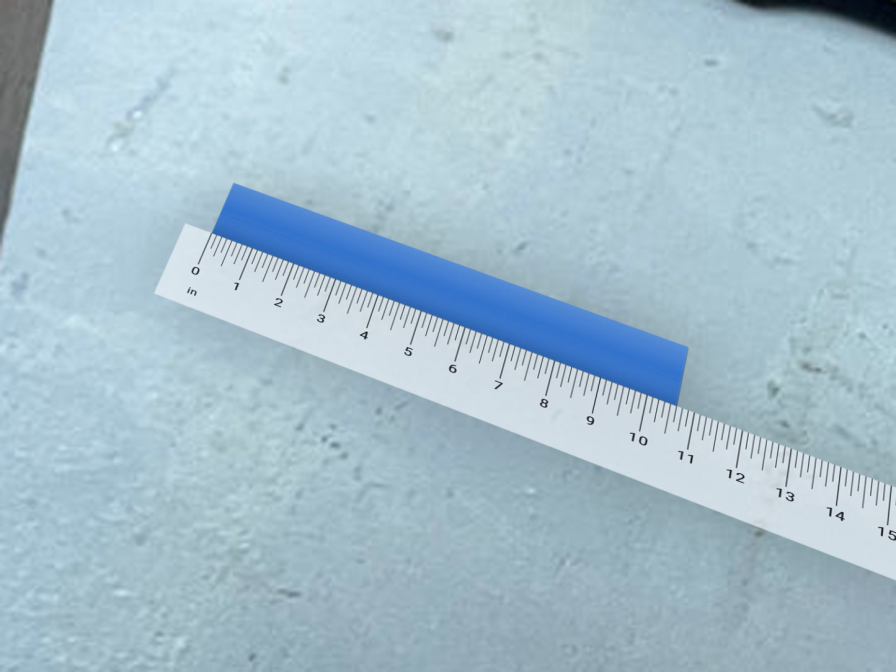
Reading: 10.625 in
